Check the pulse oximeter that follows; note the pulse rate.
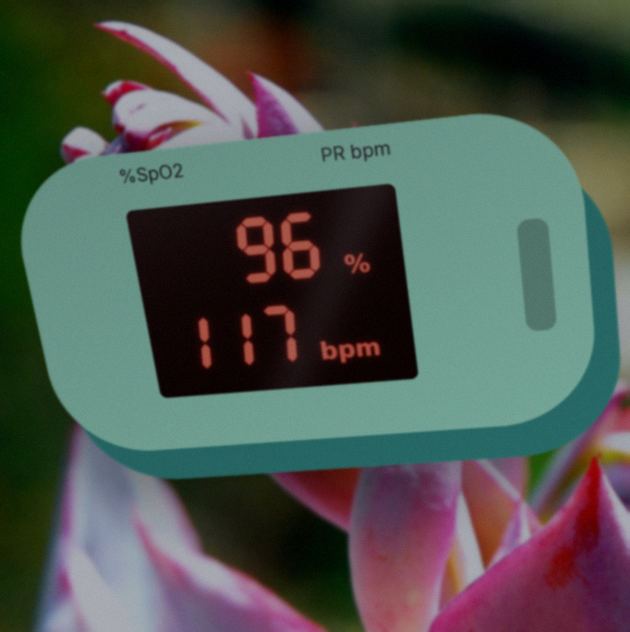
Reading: 117 bpm
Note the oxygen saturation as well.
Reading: 96 %
